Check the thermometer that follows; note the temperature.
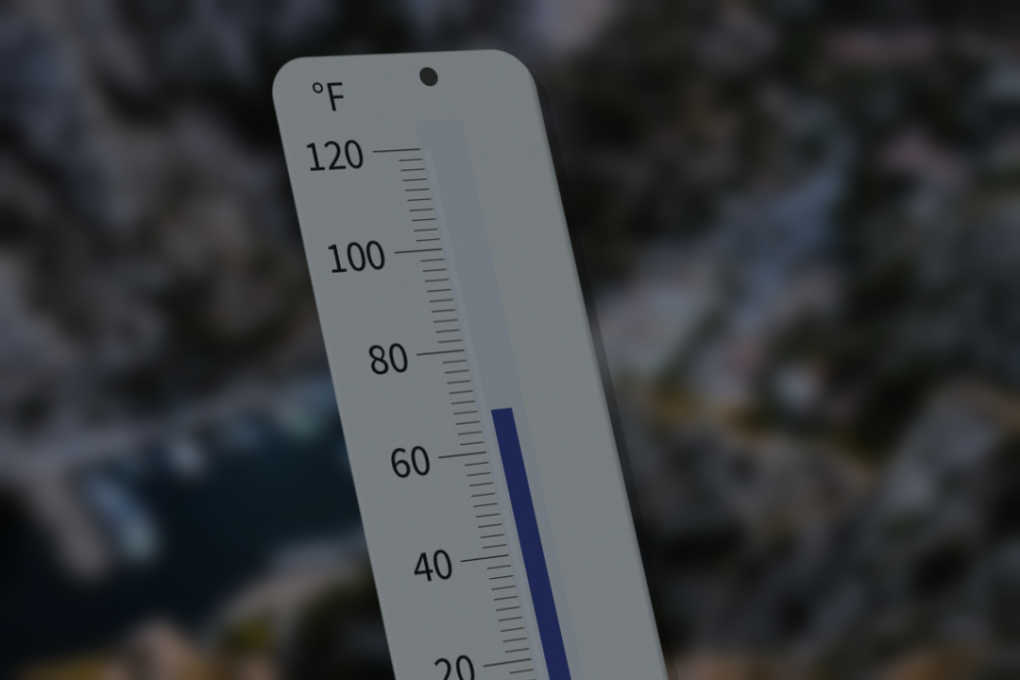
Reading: 68 °F
